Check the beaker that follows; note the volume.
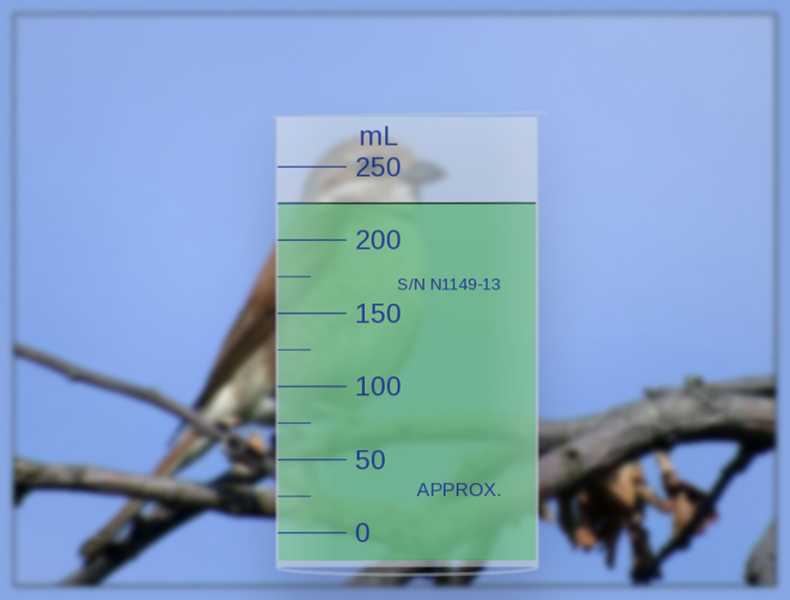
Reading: 225 mL
